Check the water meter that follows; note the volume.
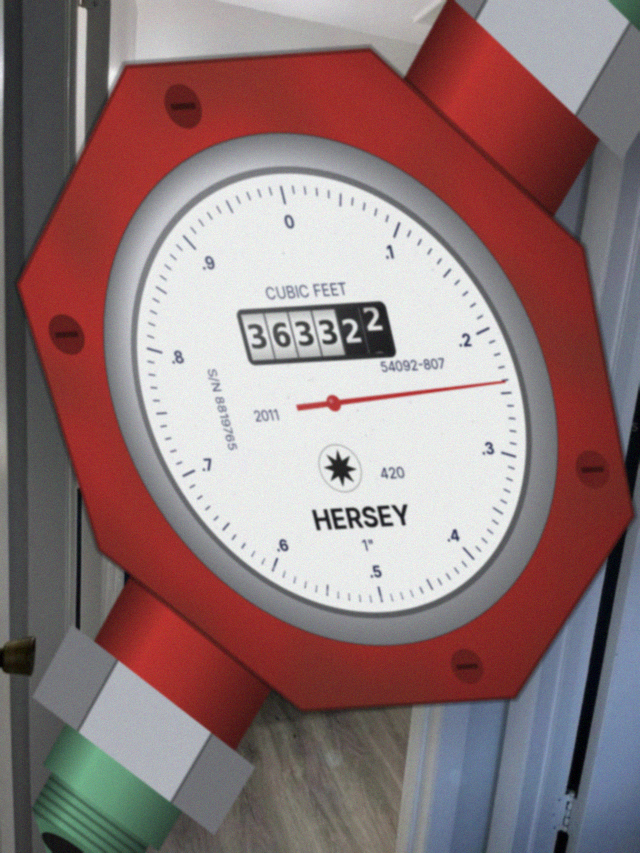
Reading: 363322.24 ft³
